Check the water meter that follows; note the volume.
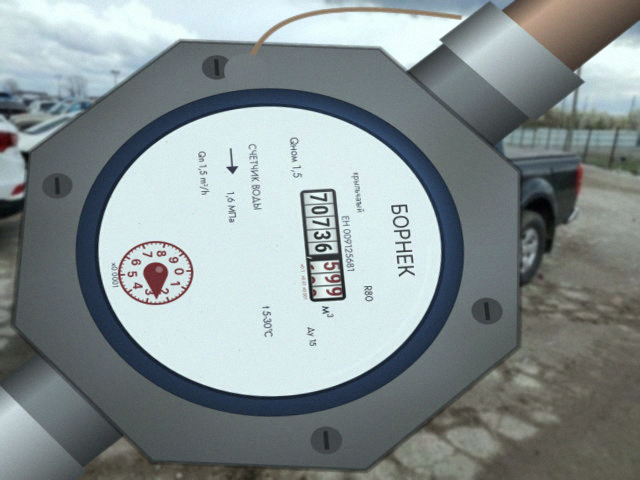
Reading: 70736.5992 m³
